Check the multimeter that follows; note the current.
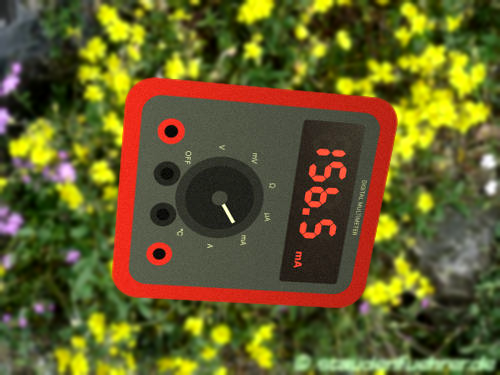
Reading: 156.5 mA
